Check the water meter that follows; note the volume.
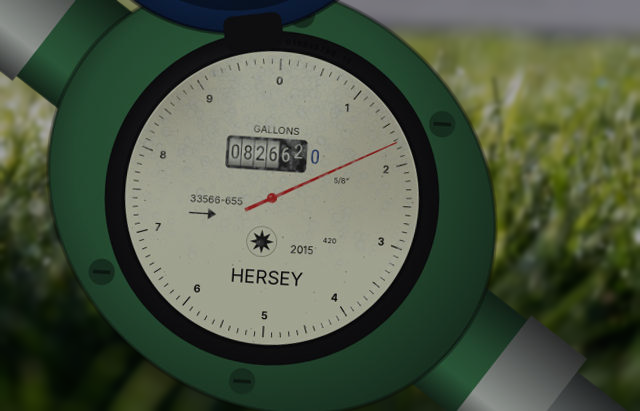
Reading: 826621.7 gal
